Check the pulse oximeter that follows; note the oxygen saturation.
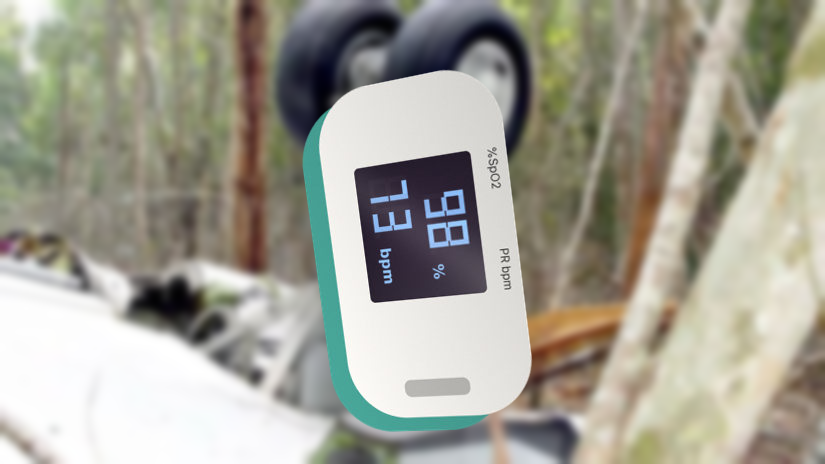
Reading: 98 %
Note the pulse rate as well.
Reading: 73 bpm
